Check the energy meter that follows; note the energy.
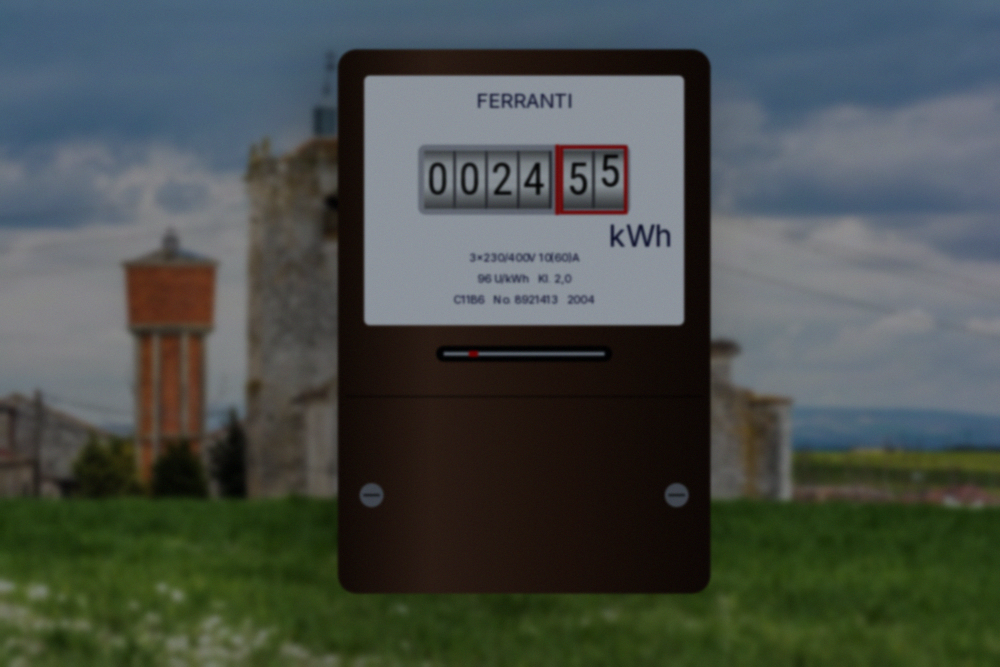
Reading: 24.55 kWh
